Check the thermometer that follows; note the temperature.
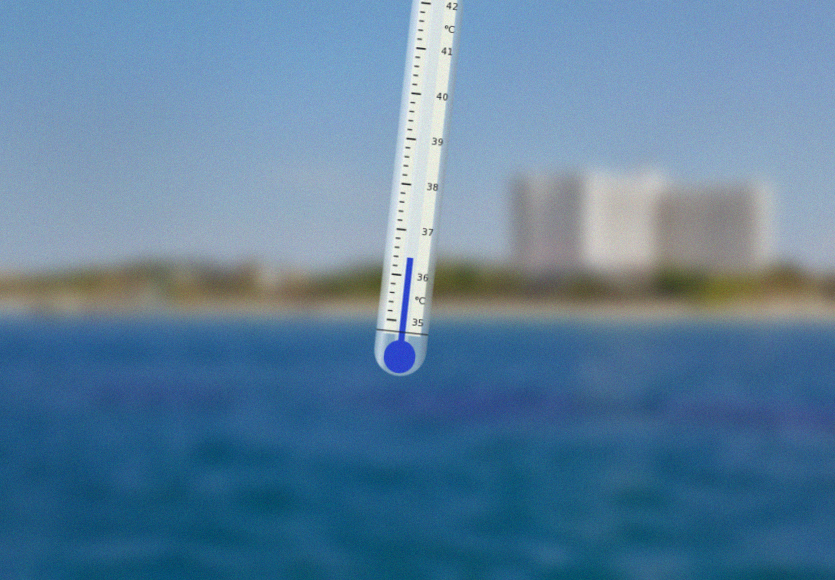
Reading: 36.4 °C
